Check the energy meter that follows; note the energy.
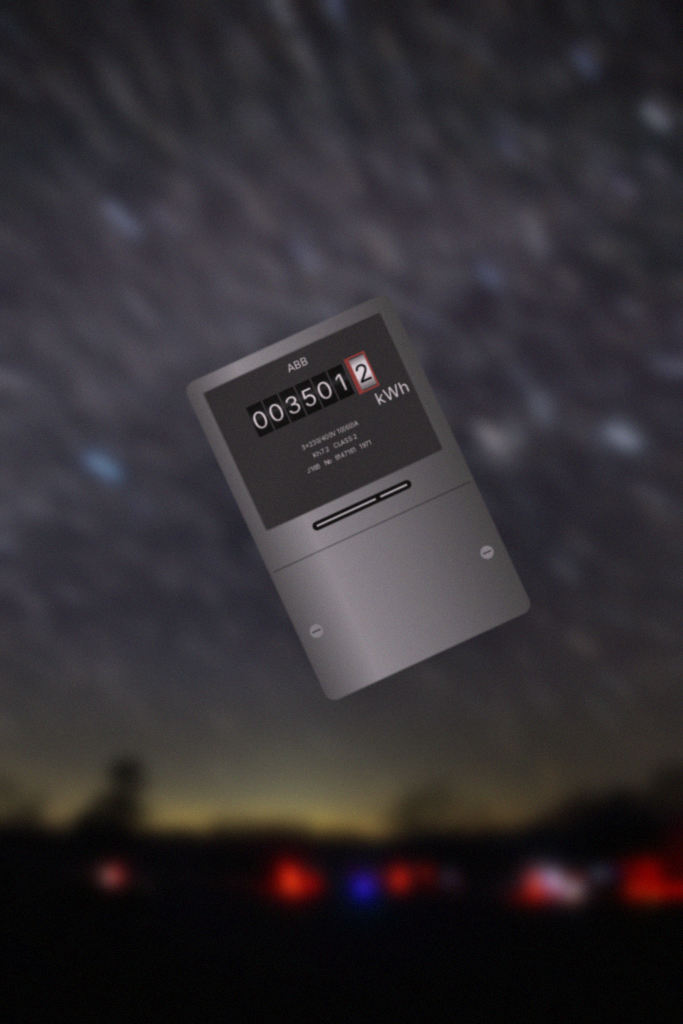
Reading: 3501.2 kWh
